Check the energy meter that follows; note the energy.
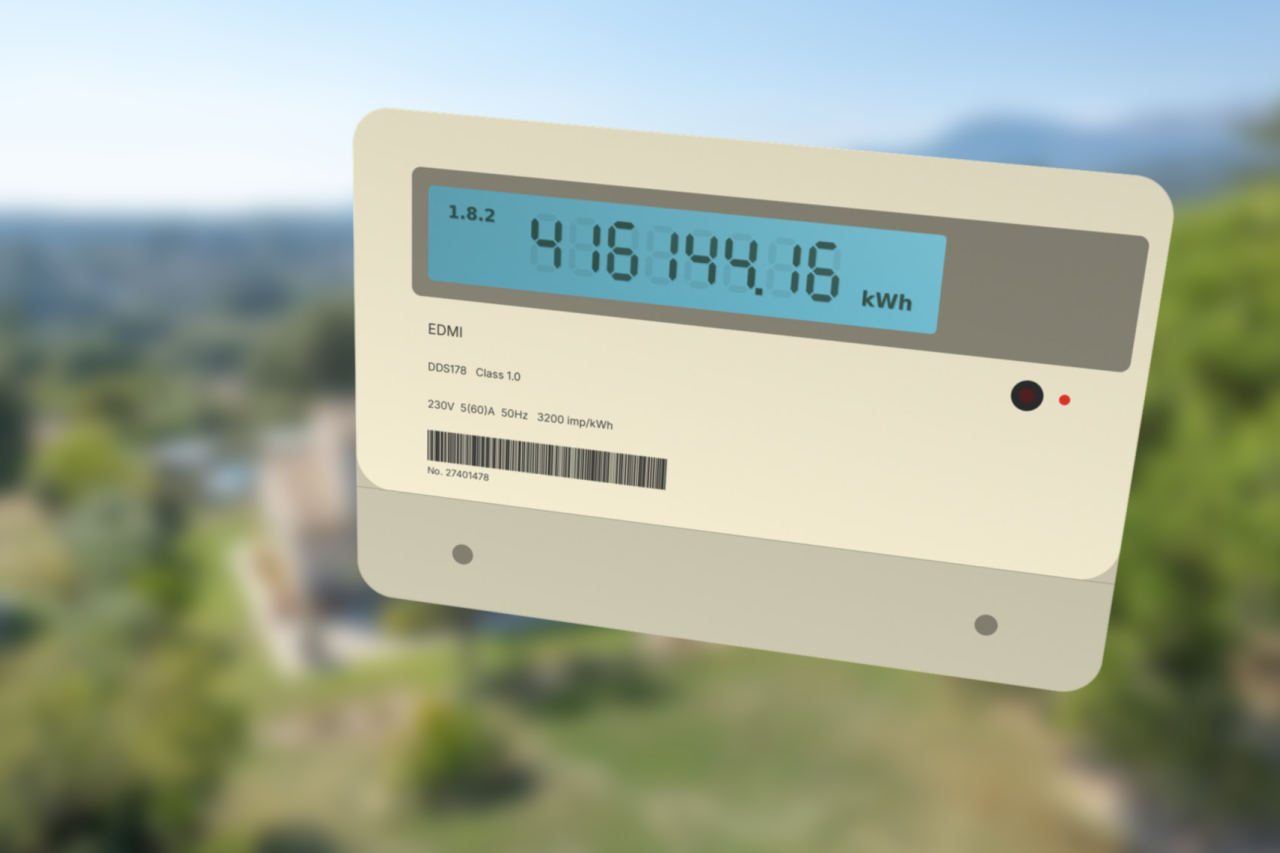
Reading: 416144.16 kWh
